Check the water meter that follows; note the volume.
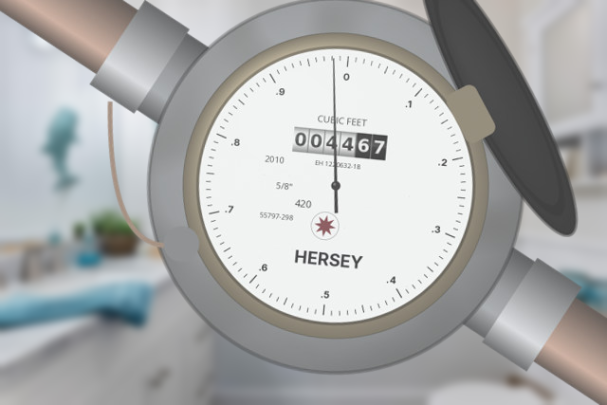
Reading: 4466.98 ft³
